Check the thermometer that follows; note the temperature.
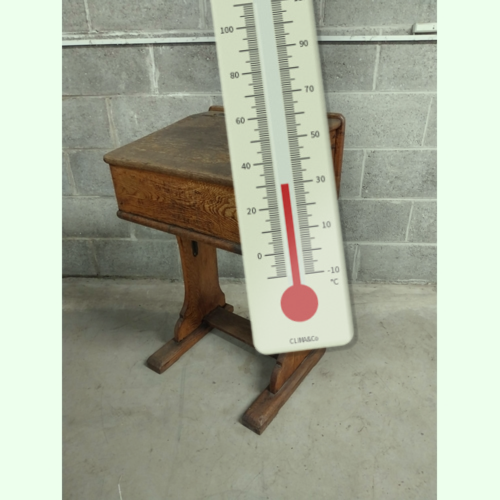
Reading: 30 °C
